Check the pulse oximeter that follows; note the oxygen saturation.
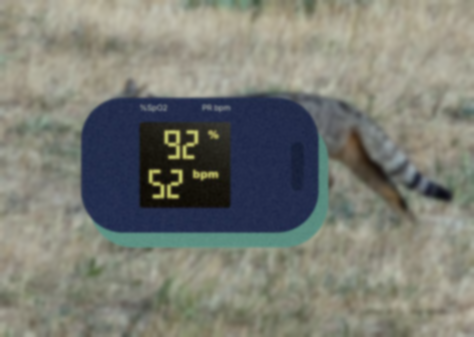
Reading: 92 %
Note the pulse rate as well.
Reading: 52 bpm
